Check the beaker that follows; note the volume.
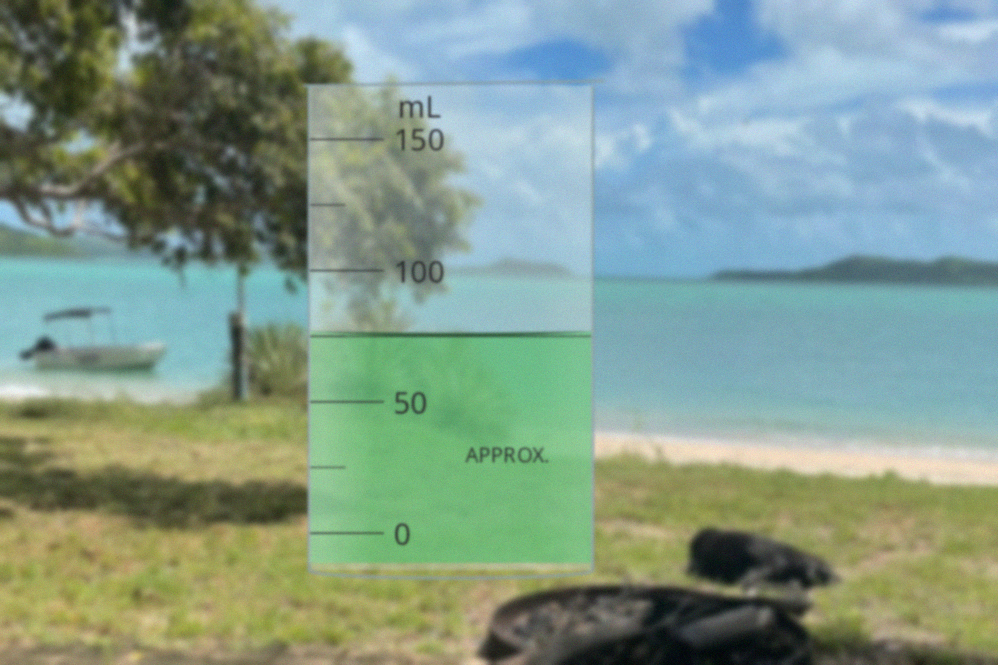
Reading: 75 mL
